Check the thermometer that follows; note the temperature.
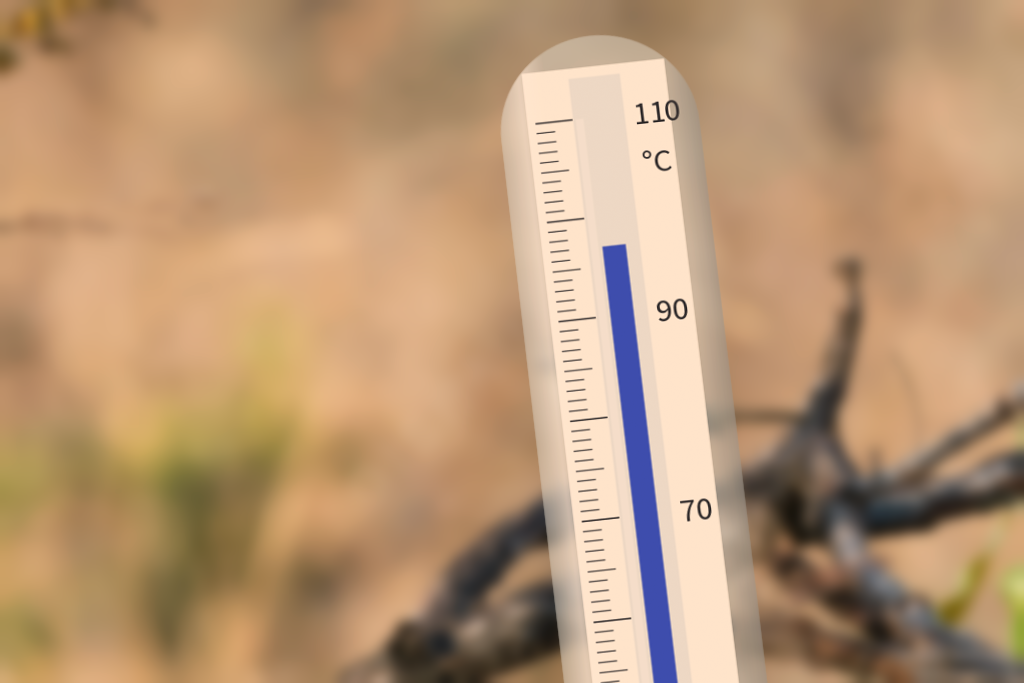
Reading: 97 °C
